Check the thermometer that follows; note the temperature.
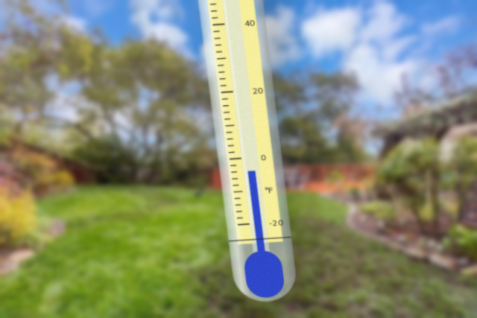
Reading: -4 °F
